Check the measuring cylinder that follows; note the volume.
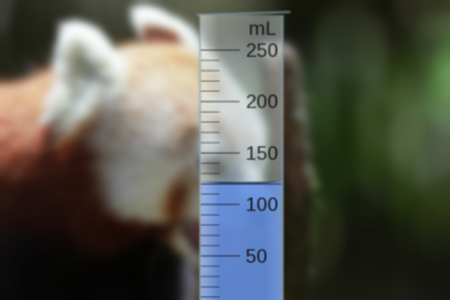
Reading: 120 mL
